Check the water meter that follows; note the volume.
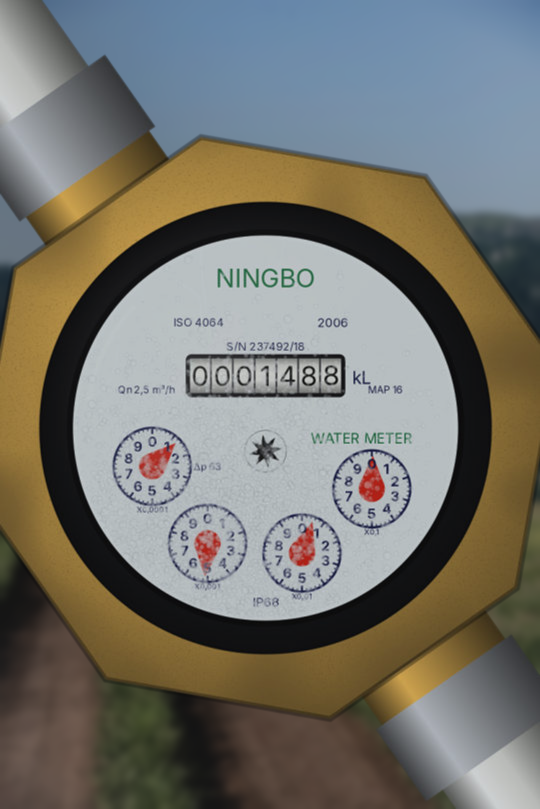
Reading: 1488.0051 kL
